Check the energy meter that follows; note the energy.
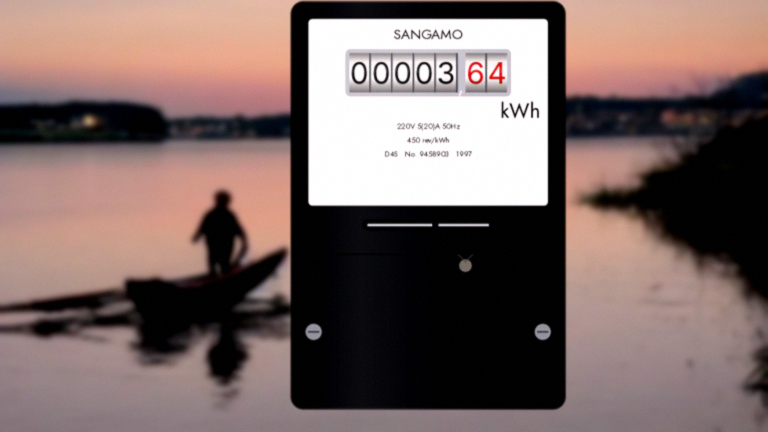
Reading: 3.64 kWh
